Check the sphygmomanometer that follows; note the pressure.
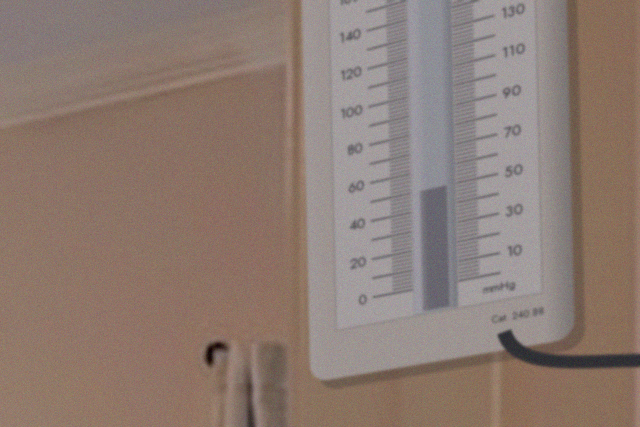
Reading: 50 mmHg
